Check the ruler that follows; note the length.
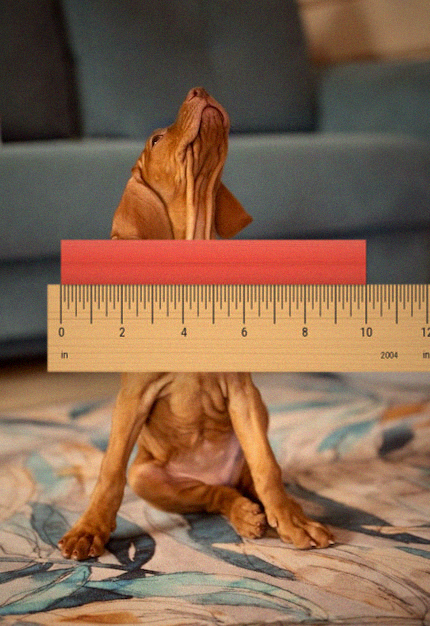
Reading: 10 in
